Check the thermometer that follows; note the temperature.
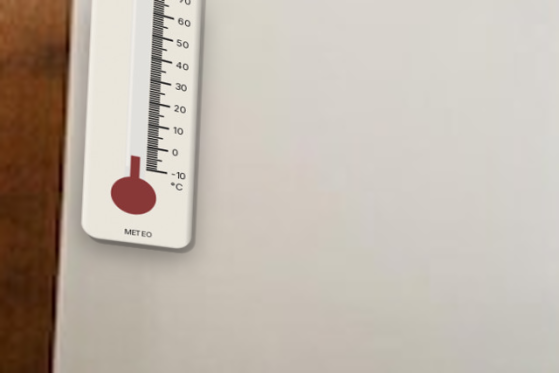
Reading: -5 °C
